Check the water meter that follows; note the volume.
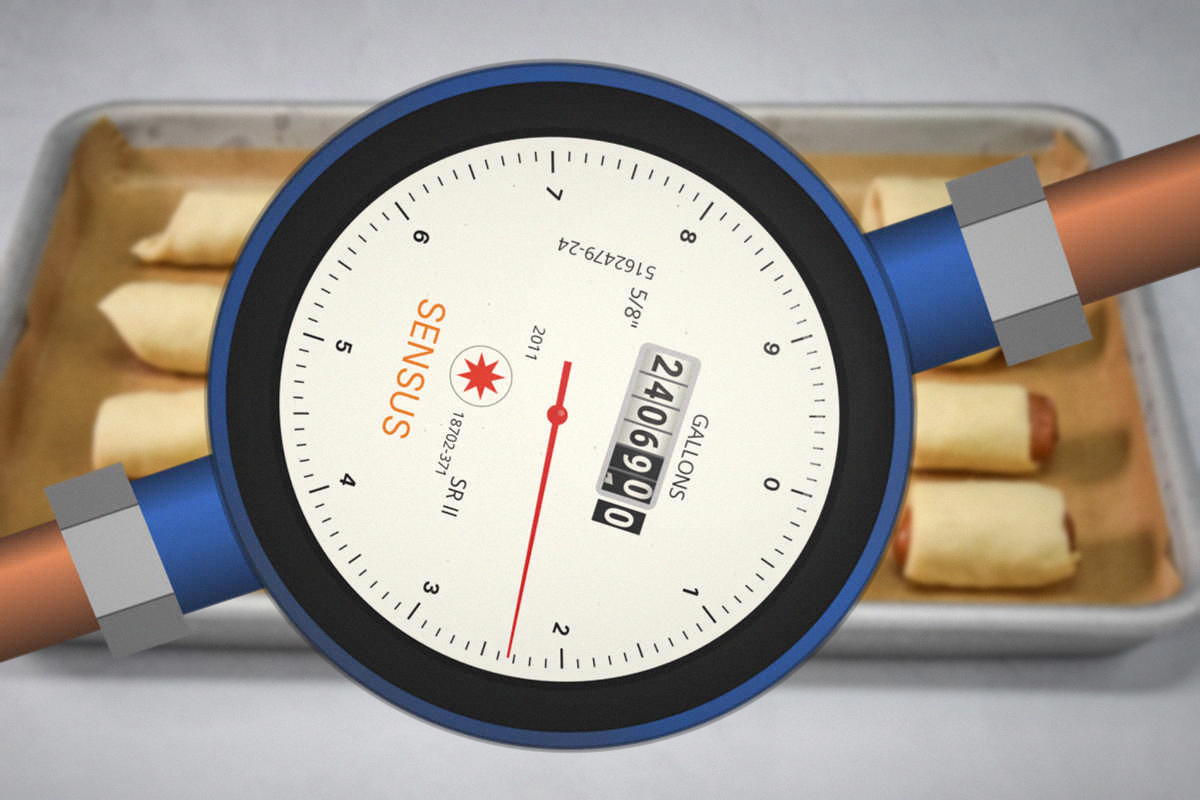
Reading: 2406902.3 gal
